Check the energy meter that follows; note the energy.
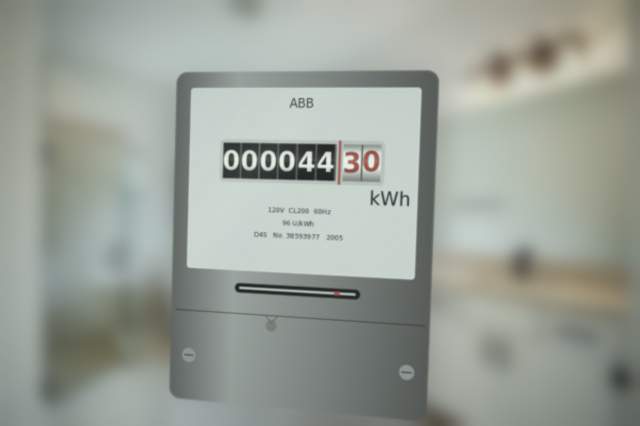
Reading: 44.30 kWh
